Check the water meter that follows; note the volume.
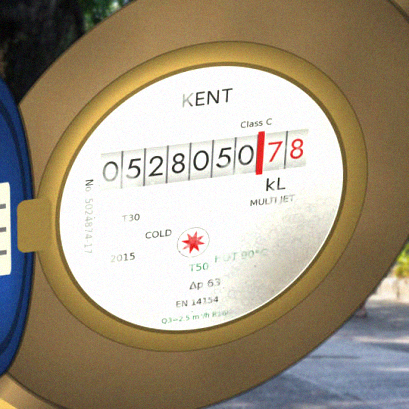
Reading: 528050.78 kL
